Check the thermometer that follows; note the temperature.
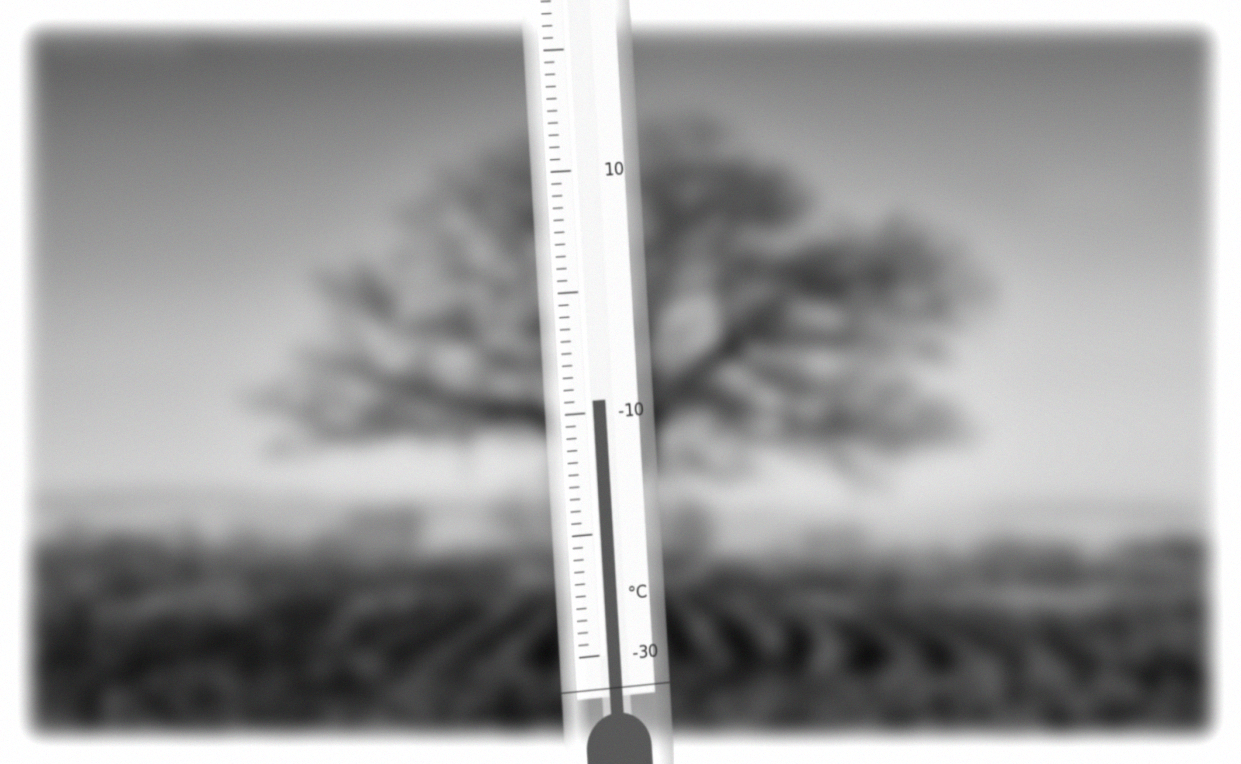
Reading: -9 °C
